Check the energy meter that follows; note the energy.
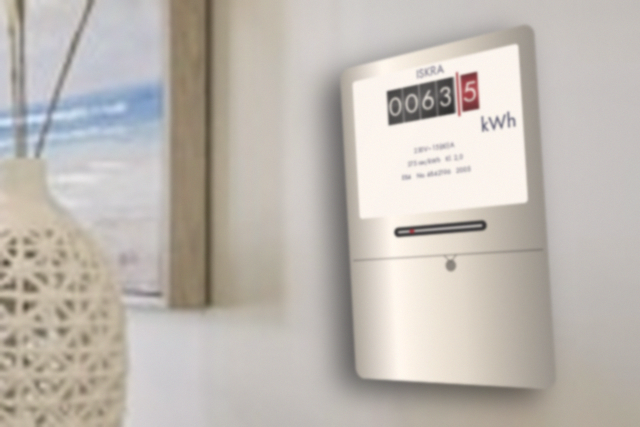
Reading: 63.5 kWh
